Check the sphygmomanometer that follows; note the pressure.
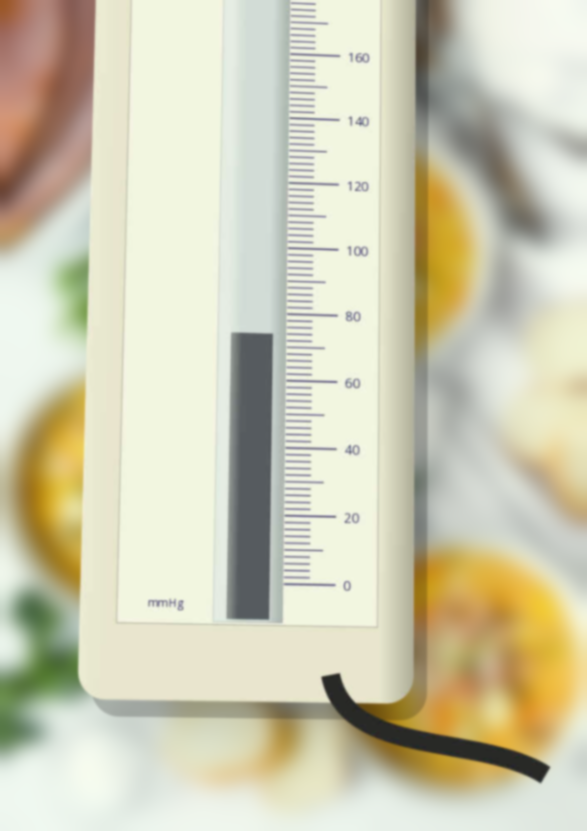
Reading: 74 mmHg
